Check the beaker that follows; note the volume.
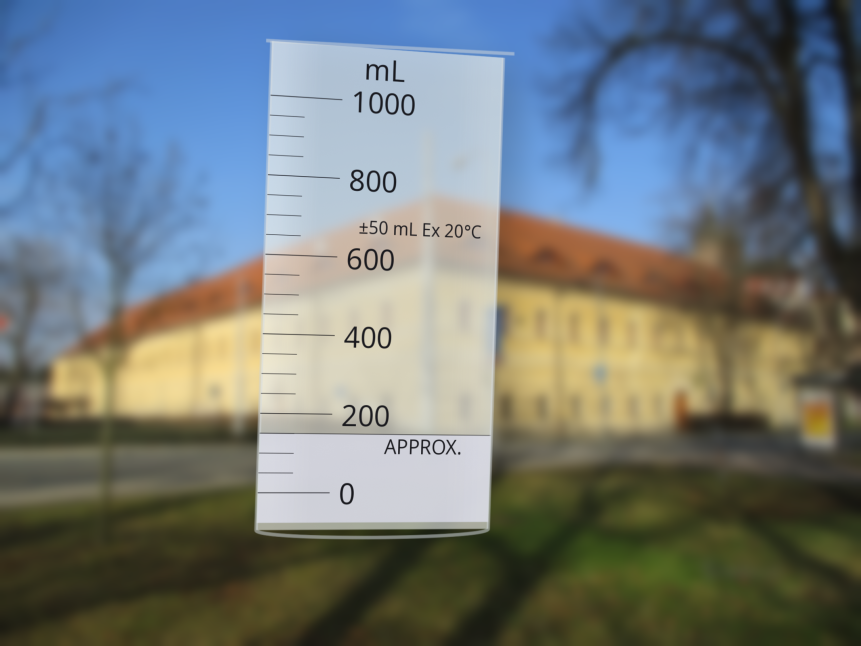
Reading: 150 mL
